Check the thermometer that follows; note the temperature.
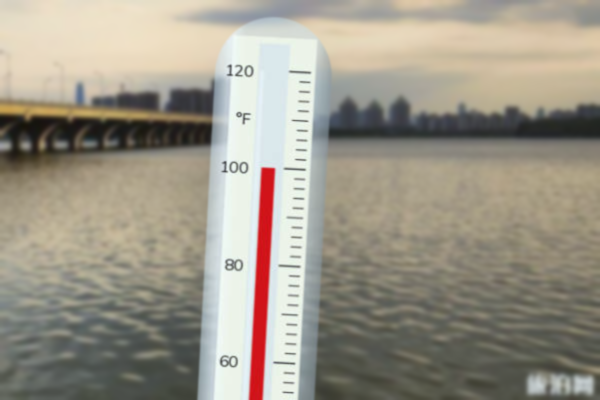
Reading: 100 °F
